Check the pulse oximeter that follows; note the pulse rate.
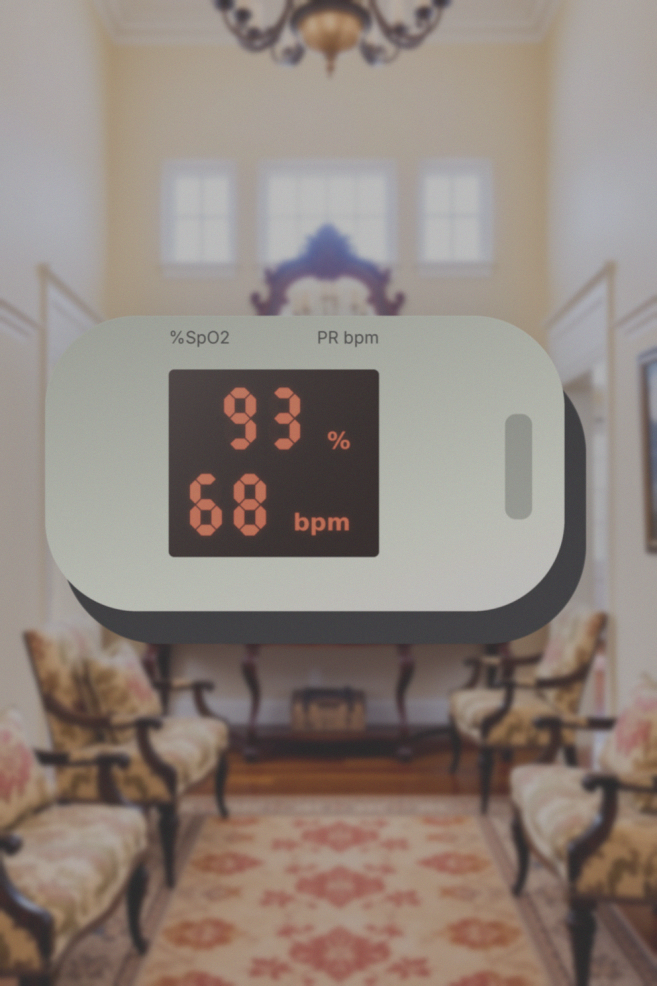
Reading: 68 bpm
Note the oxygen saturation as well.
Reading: 93 %
